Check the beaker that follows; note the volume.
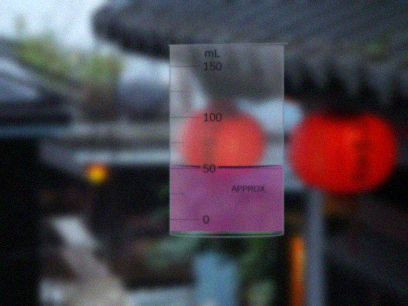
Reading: 50 mL
